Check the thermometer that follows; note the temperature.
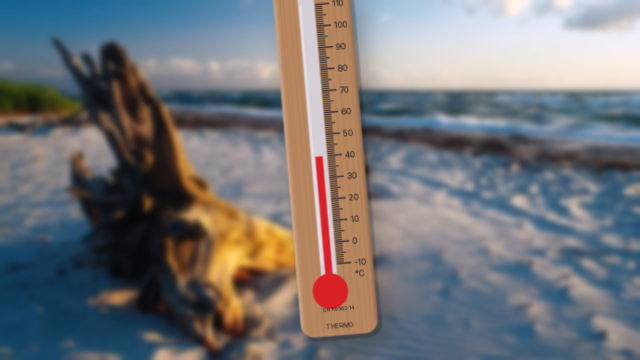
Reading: 40 °C
